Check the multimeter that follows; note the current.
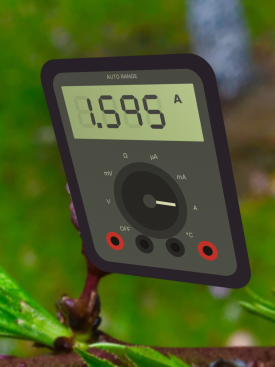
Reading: 1.595 A
